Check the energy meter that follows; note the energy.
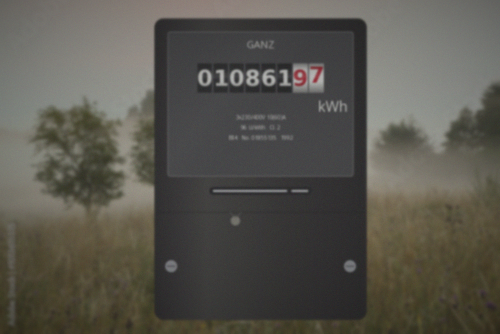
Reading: 10861.97 kWh
